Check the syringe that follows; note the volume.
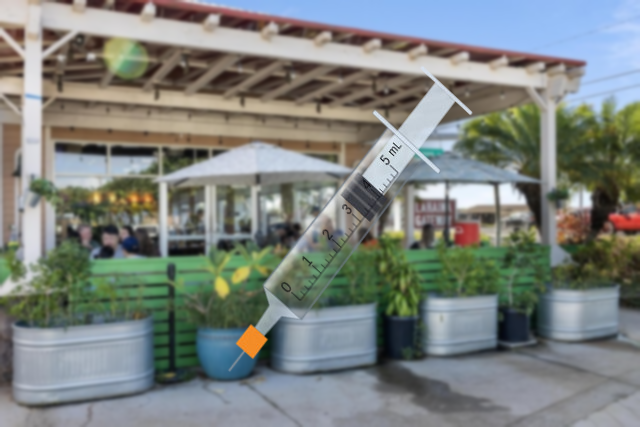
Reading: 3.2 mL
